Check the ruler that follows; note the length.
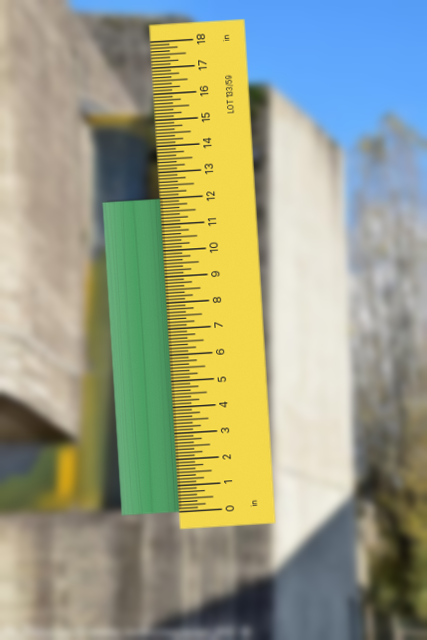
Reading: 12 in
